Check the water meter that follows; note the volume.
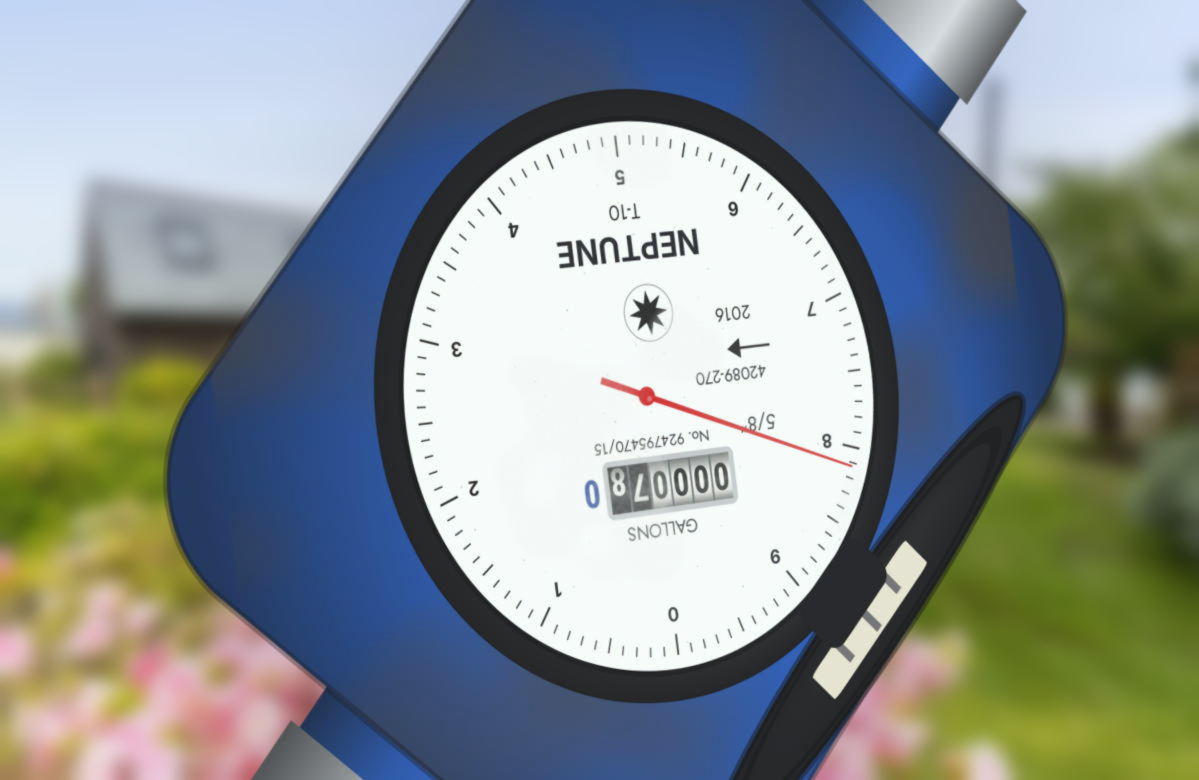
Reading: 778.1 gal
